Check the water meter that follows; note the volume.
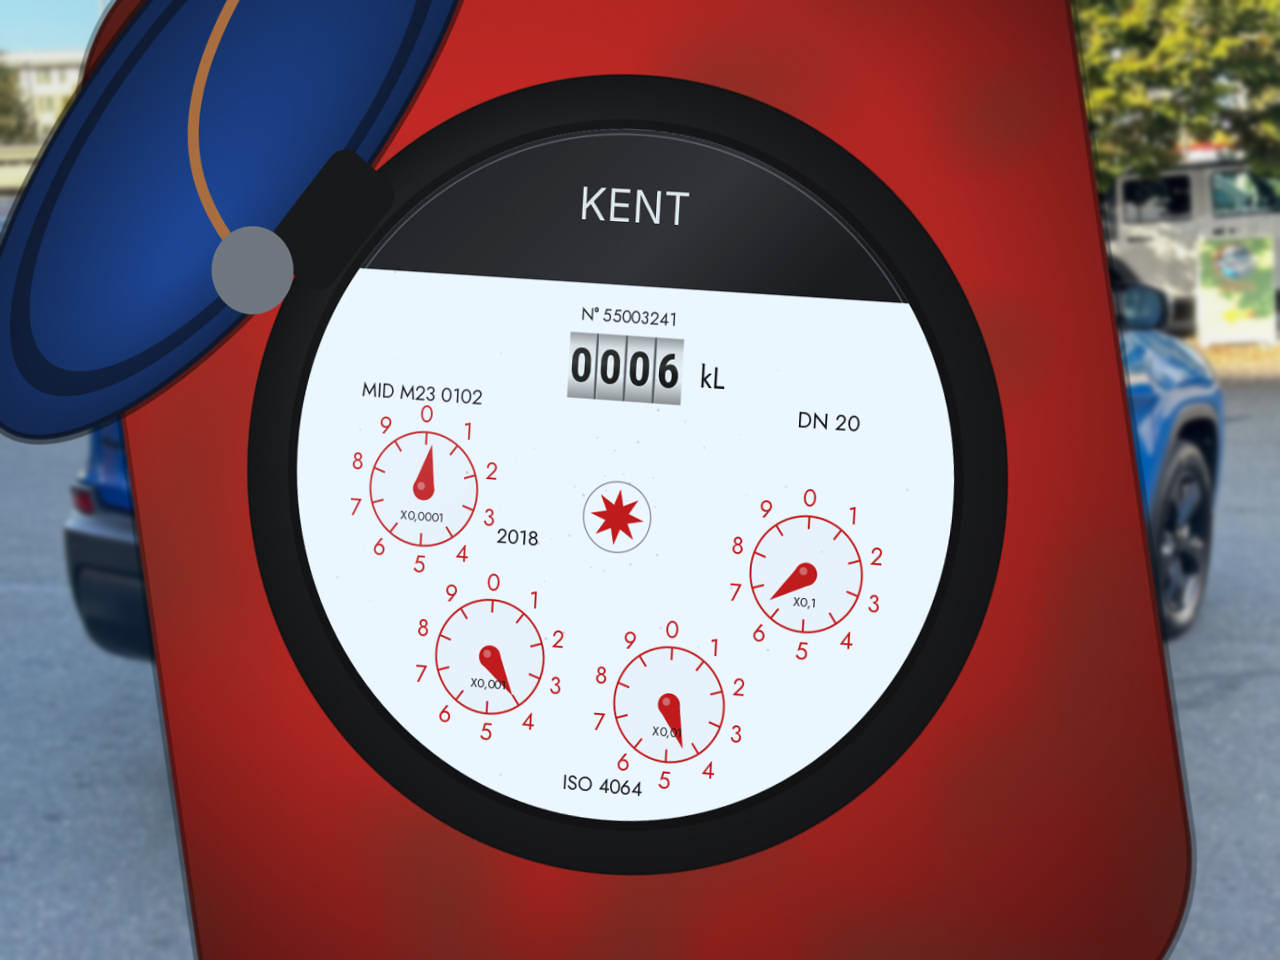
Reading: 6.6440 kL
